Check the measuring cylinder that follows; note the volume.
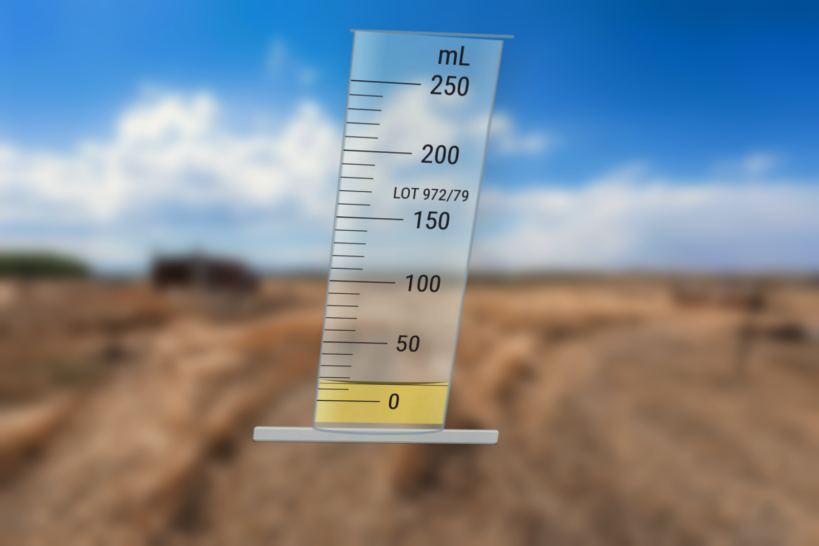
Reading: 15 mL
